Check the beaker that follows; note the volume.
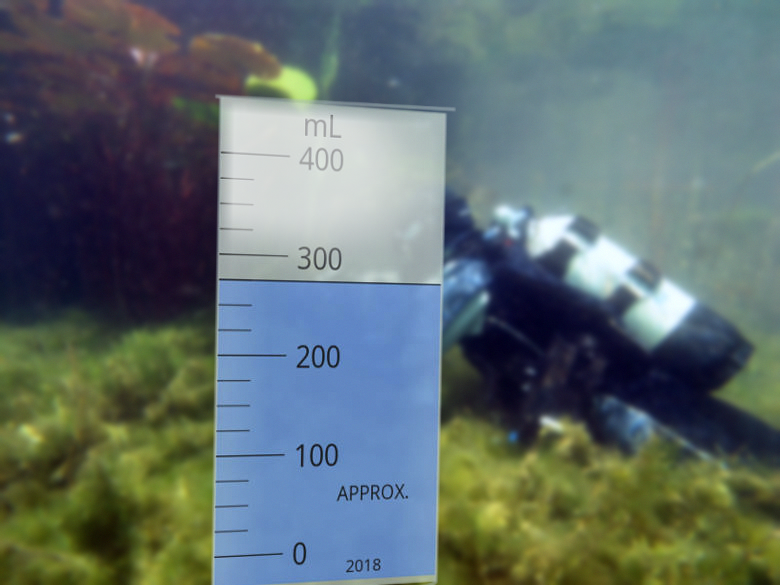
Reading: 275 mL
